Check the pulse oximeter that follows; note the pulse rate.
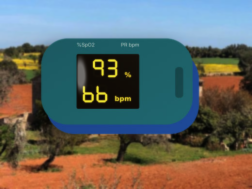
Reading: 66 bpm
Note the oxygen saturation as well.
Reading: 93 %
